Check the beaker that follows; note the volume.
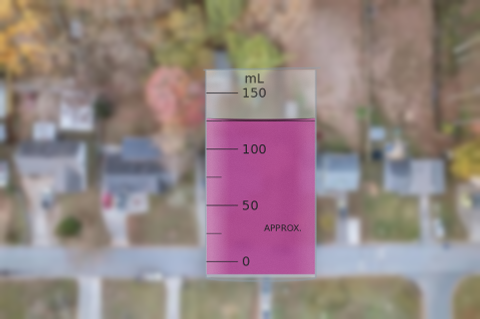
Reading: 125 mL
